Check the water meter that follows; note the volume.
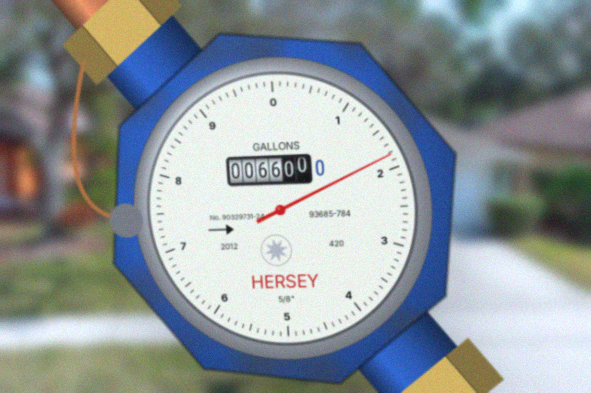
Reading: 66001.8 gal
